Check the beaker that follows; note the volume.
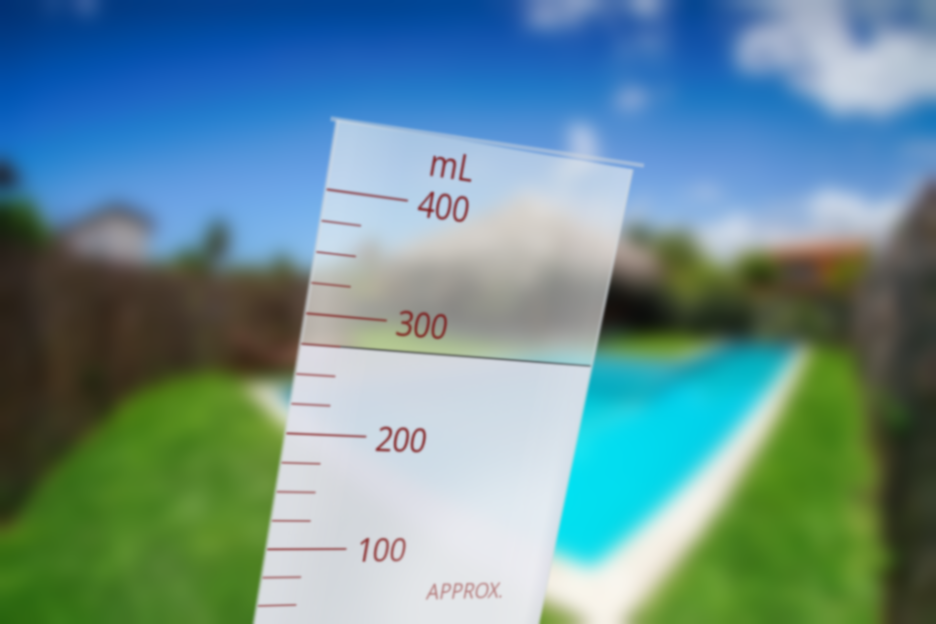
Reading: 275 mL
